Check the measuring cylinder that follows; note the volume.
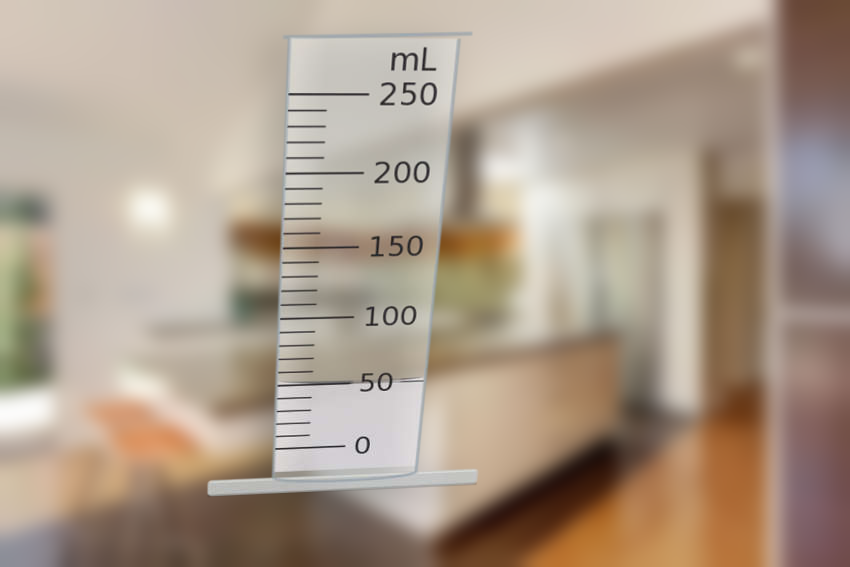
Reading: 50 mL
